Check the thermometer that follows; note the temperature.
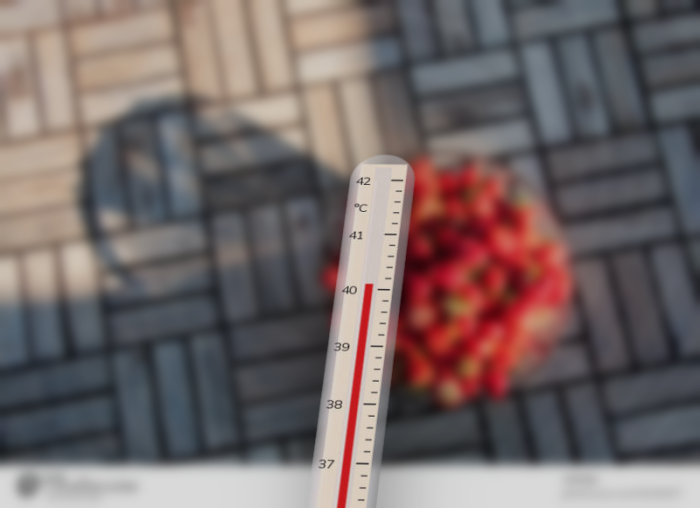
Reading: 40.1 °C
